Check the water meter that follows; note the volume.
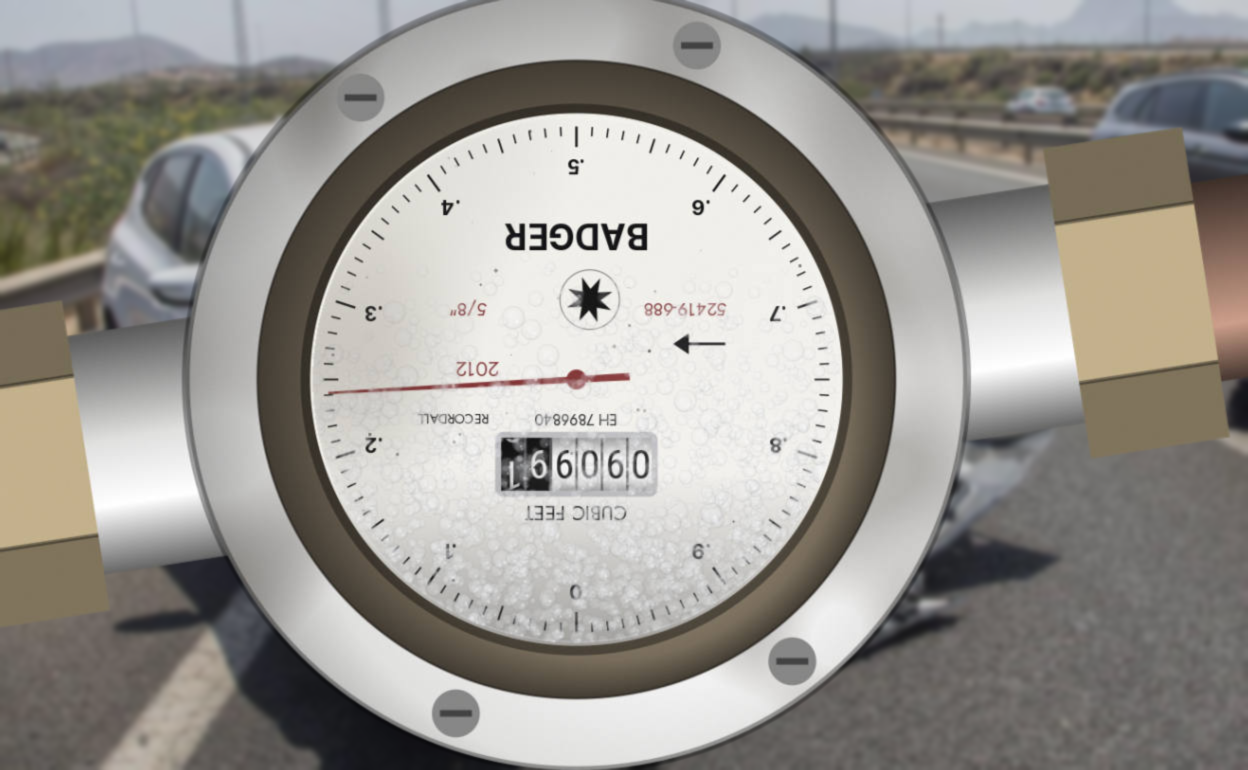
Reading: 90991.24 ft³
